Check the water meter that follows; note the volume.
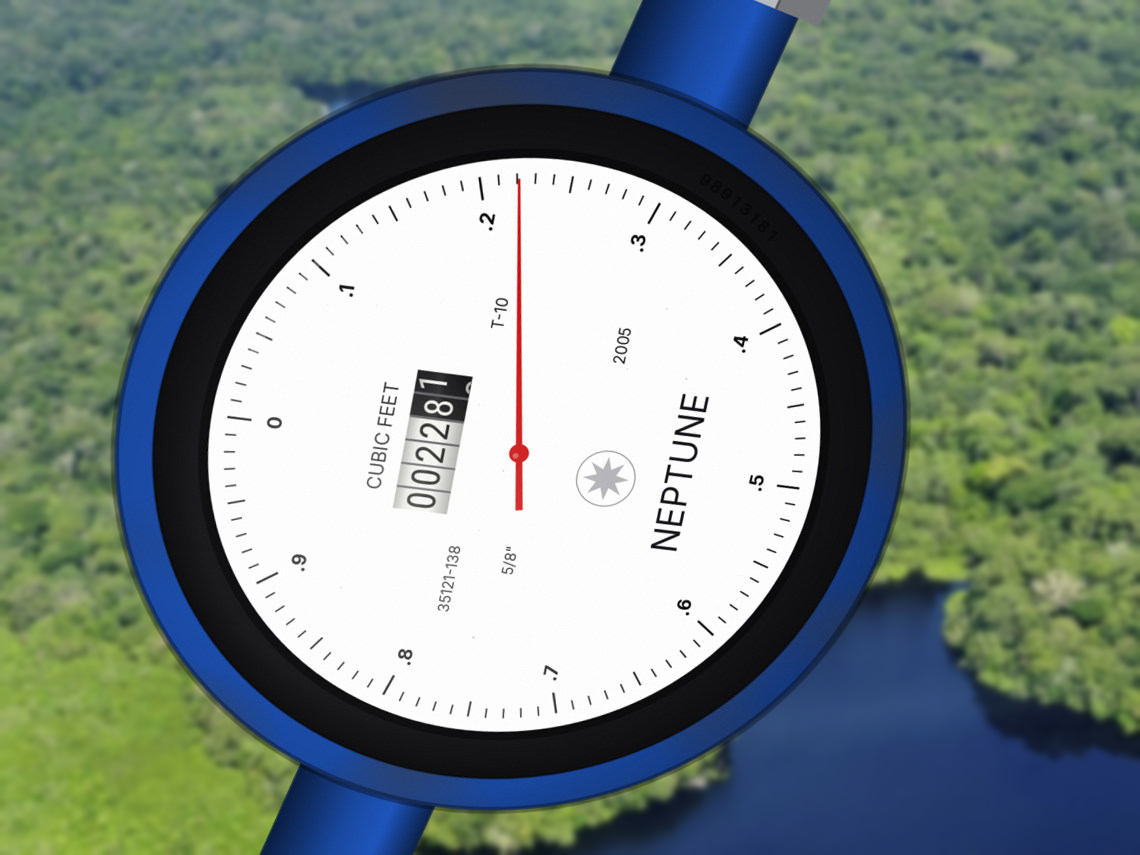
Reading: 2281.22 ft³
